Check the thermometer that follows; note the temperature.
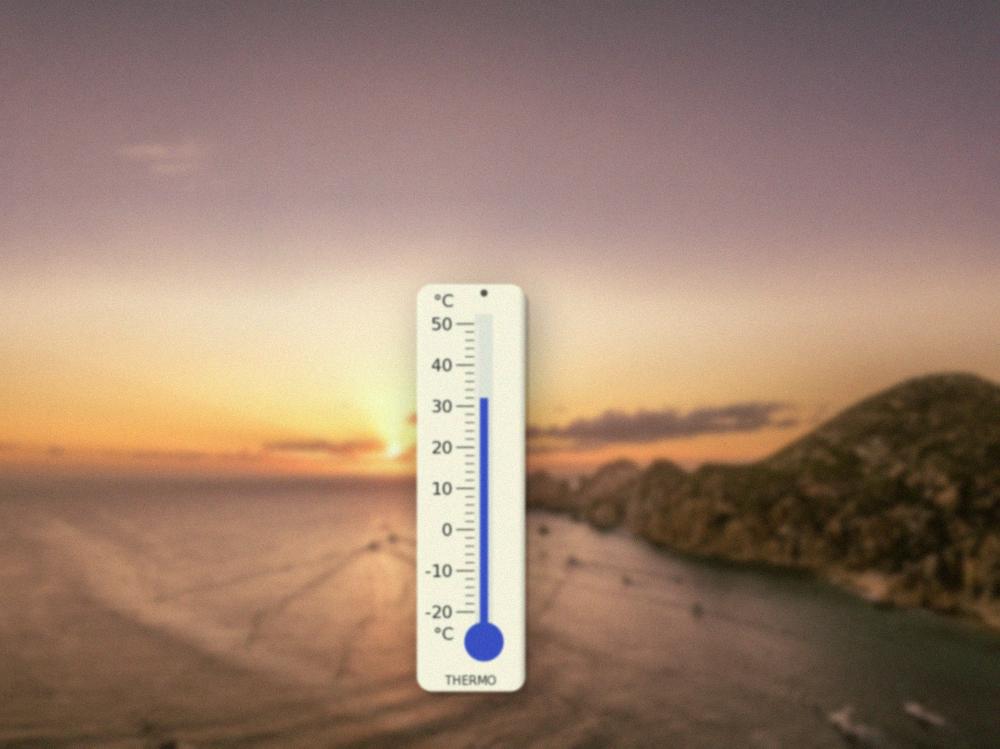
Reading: 32 °C
